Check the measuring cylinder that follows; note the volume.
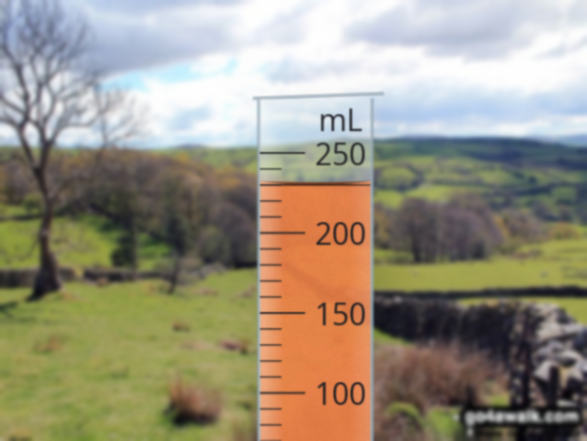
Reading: 230 mL
